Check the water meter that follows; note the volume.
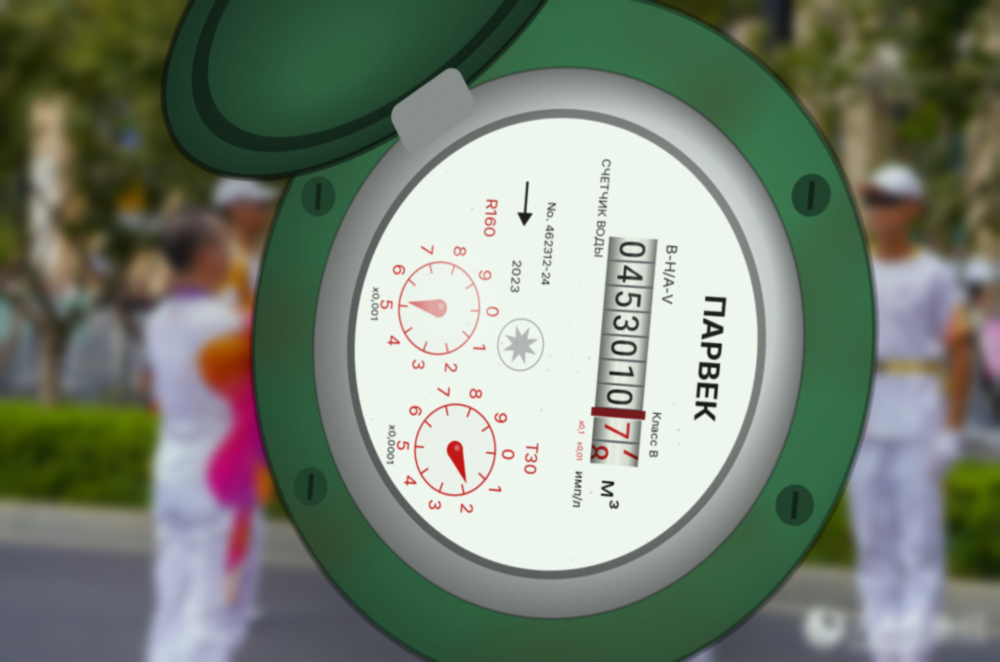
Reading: 453010.7751 m³
